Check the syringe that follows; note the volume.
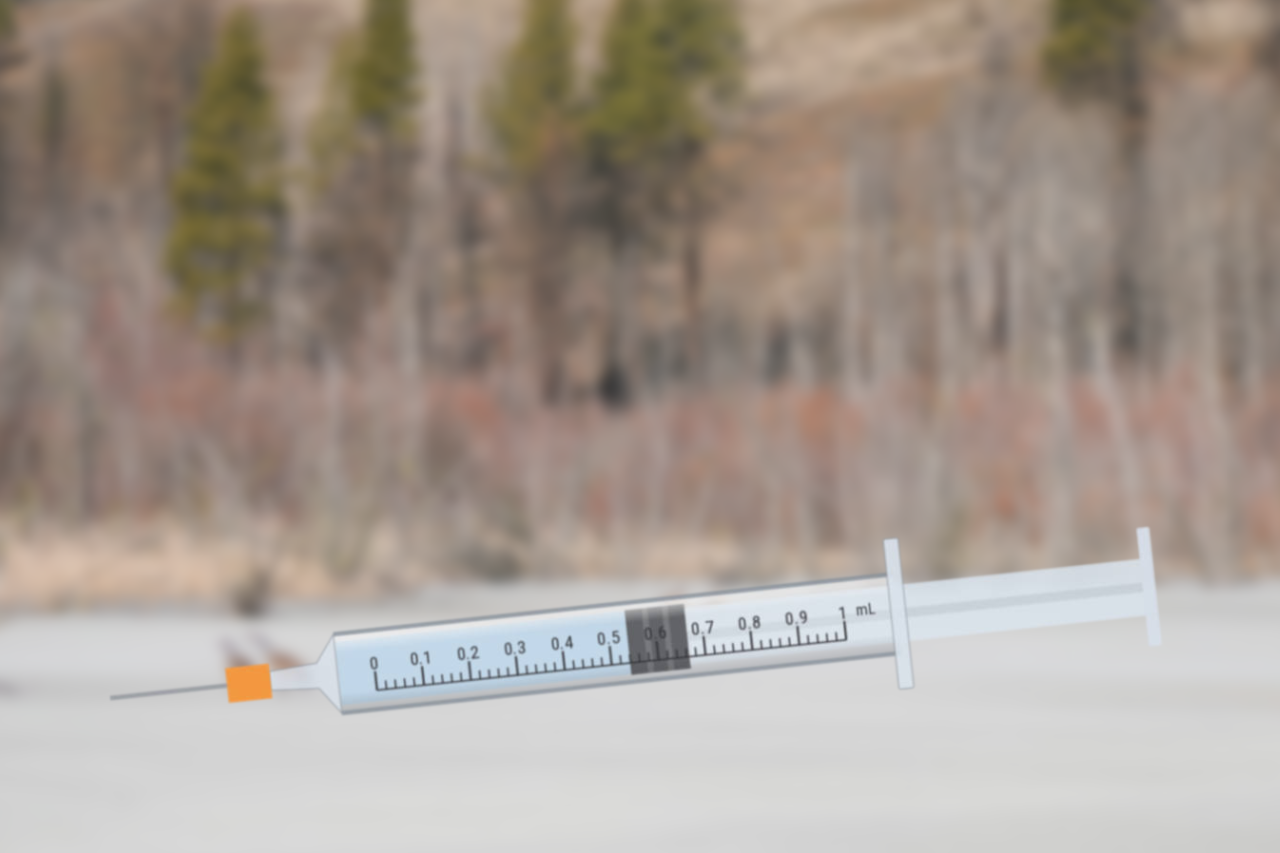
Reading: 0.54 mL
